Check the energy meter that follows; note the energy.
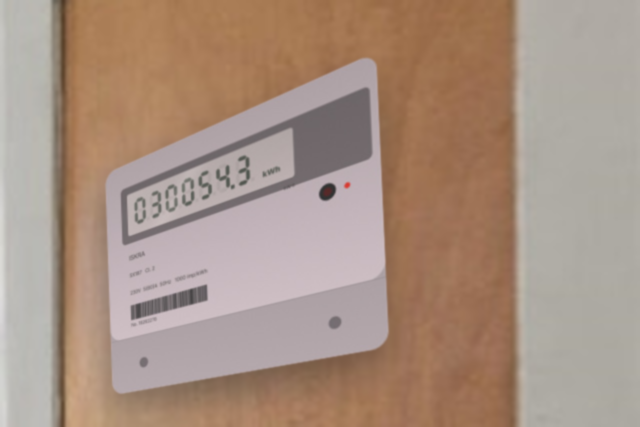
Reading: 30054.3 kWh
